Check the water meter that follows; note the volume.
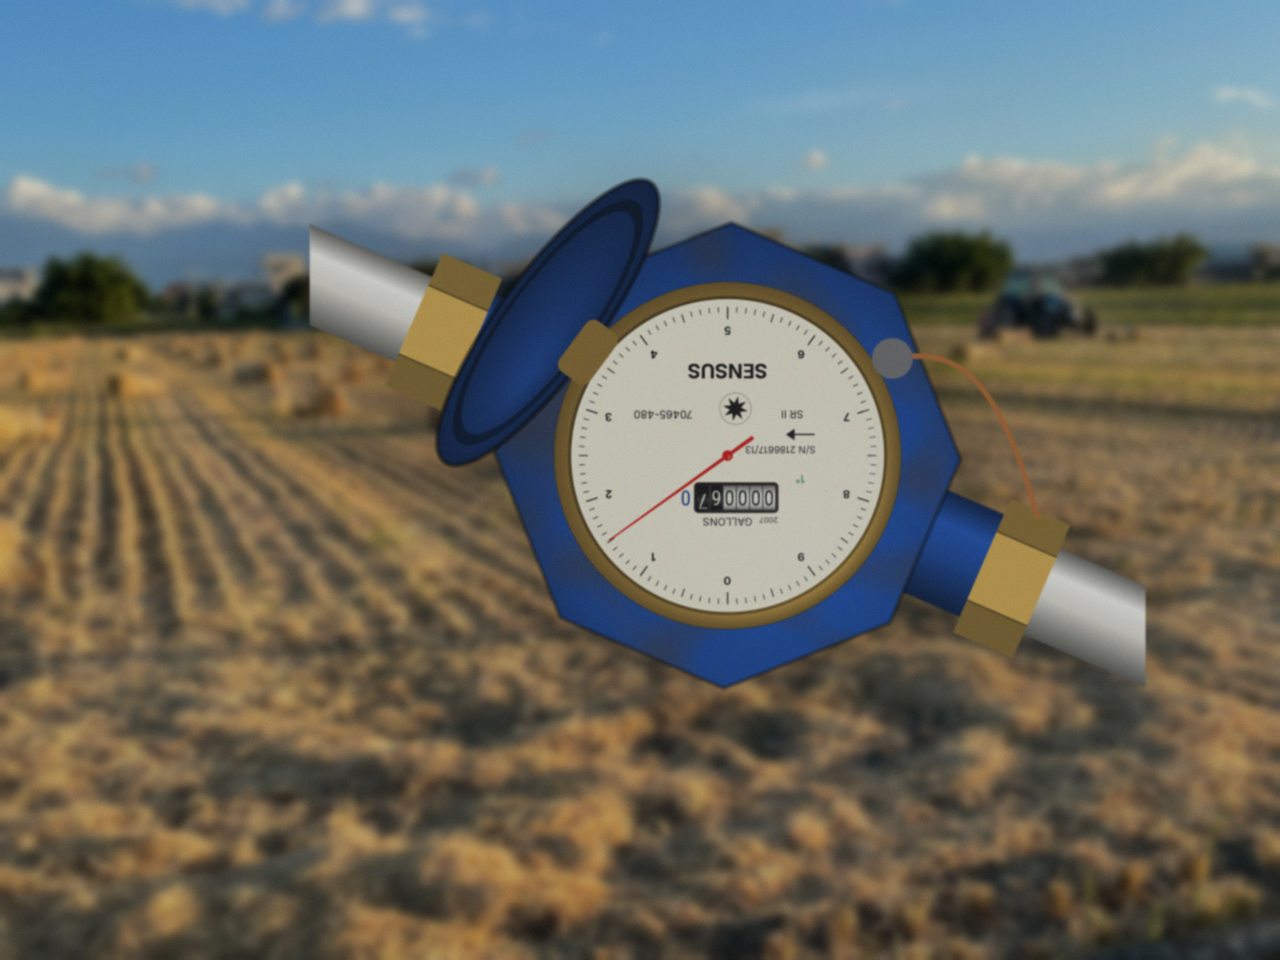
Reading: 671.5 gal
